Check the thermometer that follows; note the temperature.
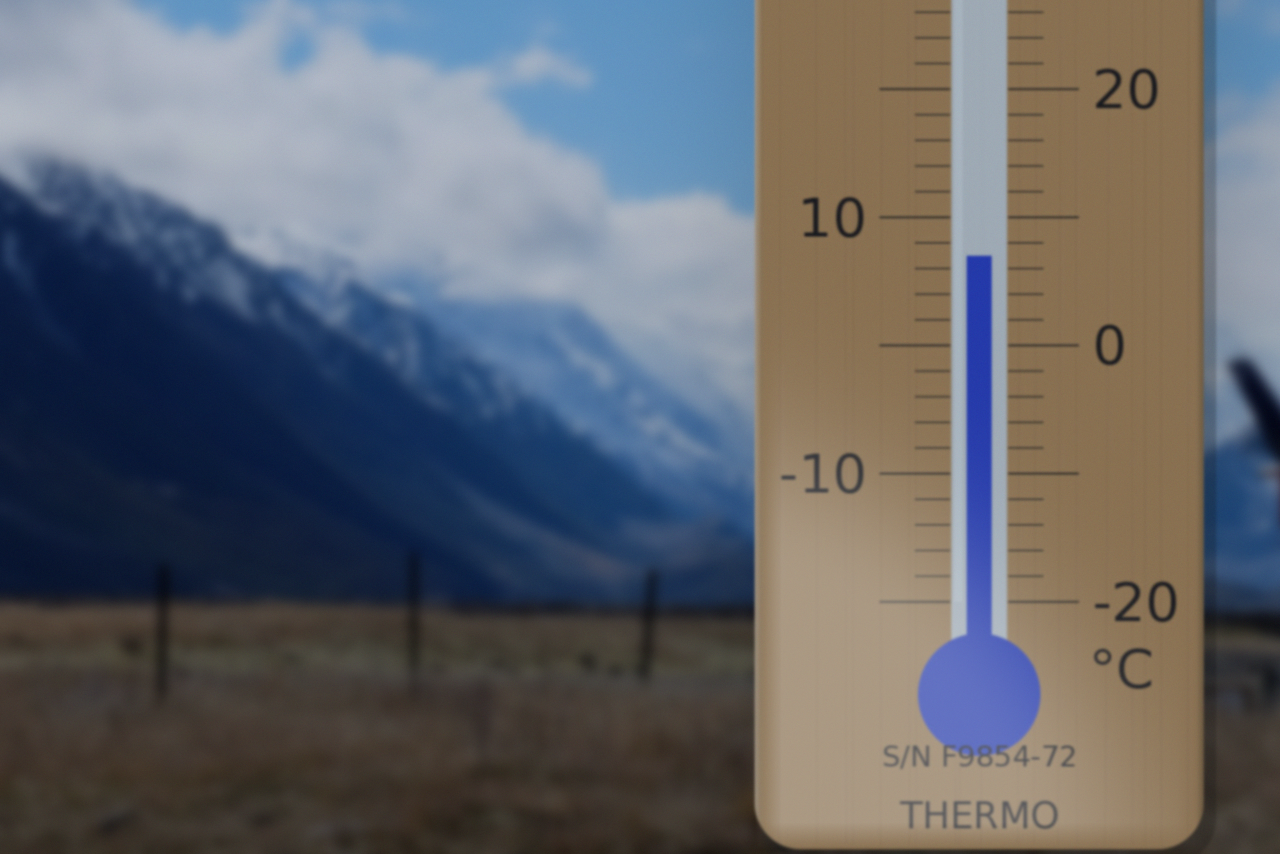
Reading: 7 °C
